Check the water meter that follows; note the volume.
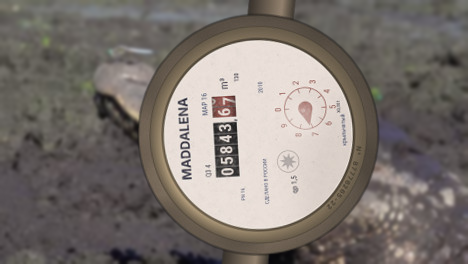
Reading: 5843.667 m³
